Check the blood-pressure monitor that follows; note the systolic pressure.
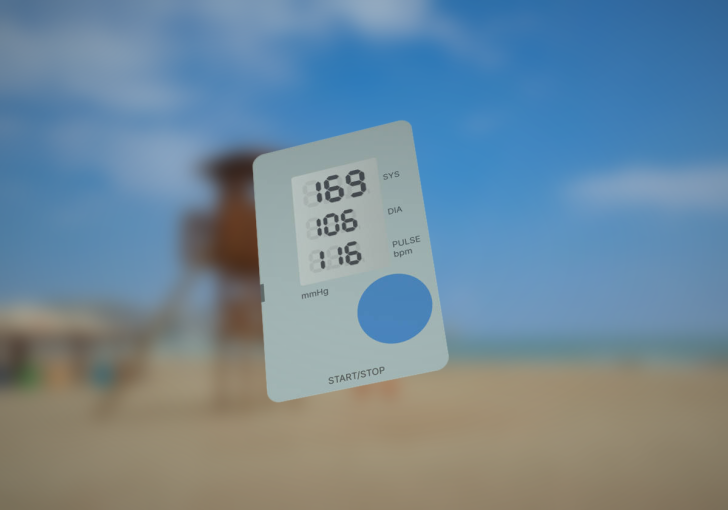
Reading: 169 mmHg
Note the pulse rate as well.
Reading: 116 bpm
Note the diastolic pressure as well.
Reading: 106 mmHg
